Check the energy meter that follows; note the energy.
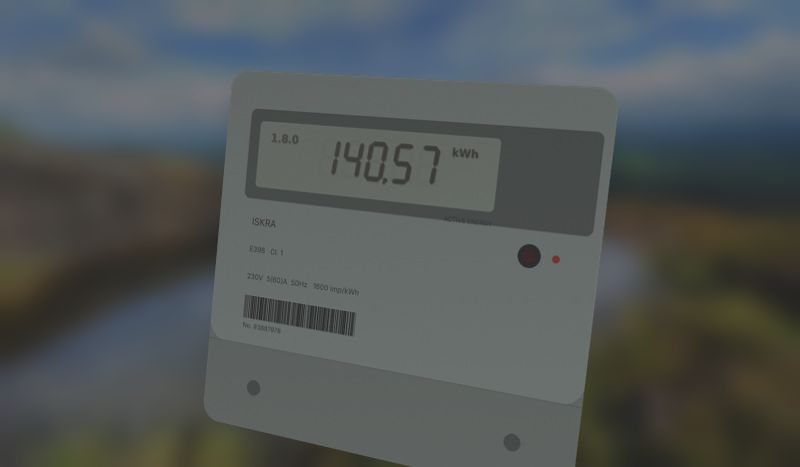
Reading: 140.57 kWh
